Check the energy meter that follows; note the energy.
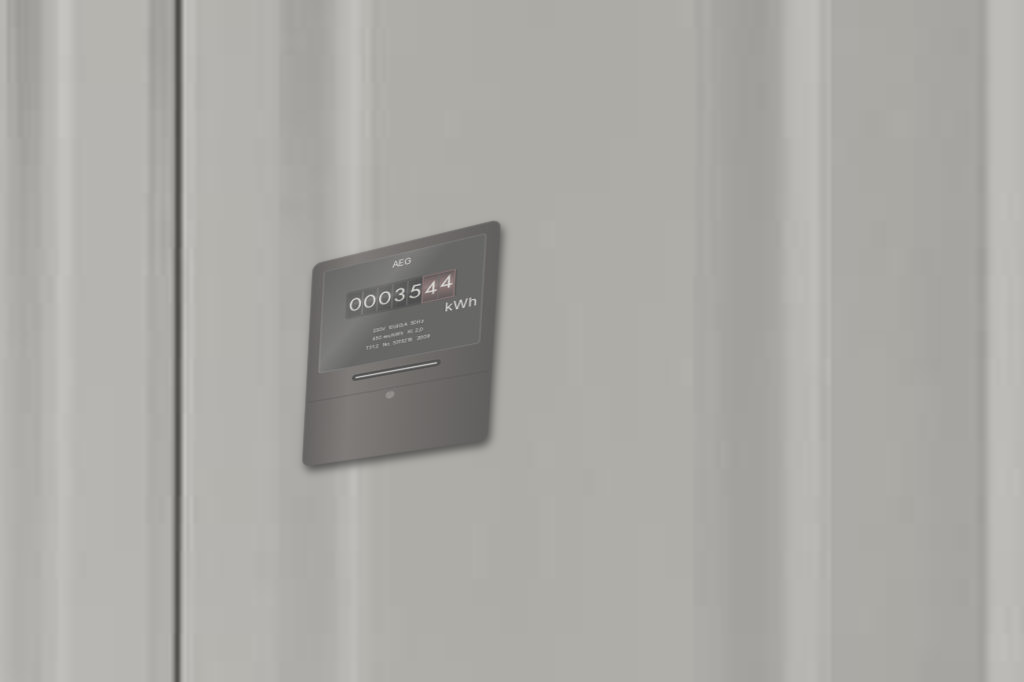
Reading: 35.44 kWh
